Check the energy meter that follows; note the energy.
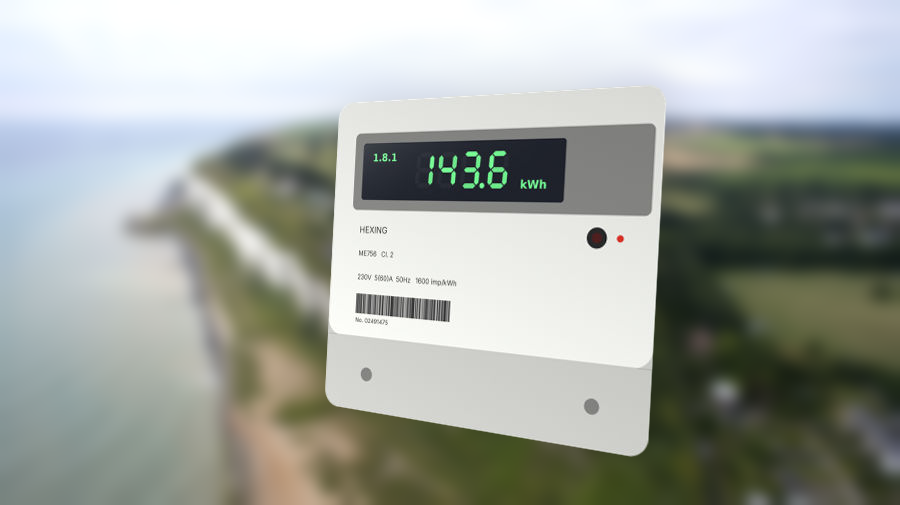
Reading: 143.6 kWh
